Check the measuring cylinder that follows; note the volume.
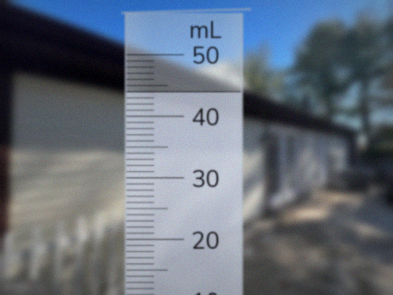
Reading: 44 mL
